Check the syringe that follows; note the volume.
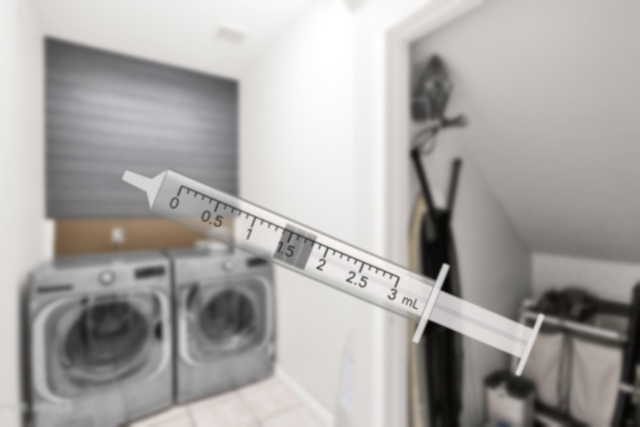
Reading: 1.4 mL
